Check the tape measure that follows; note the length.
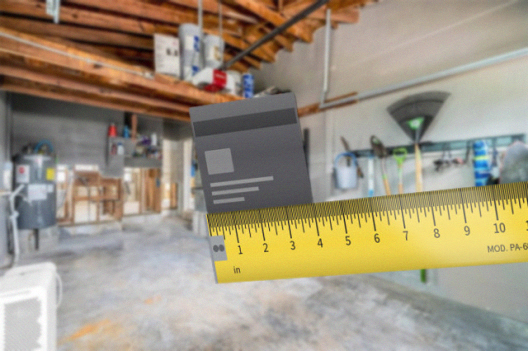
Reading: 4 in
